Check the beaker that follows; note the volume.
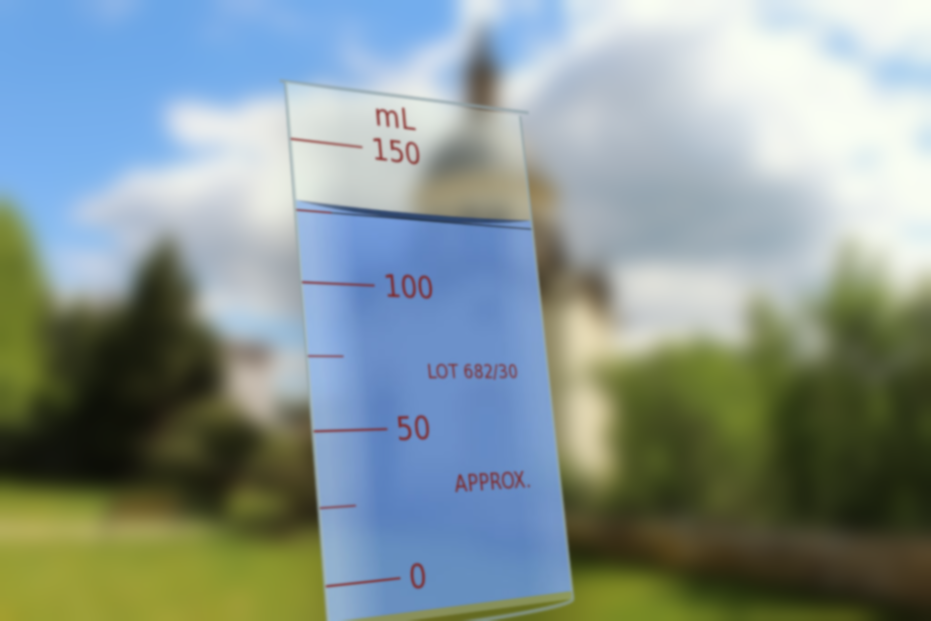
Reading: 125 mL
